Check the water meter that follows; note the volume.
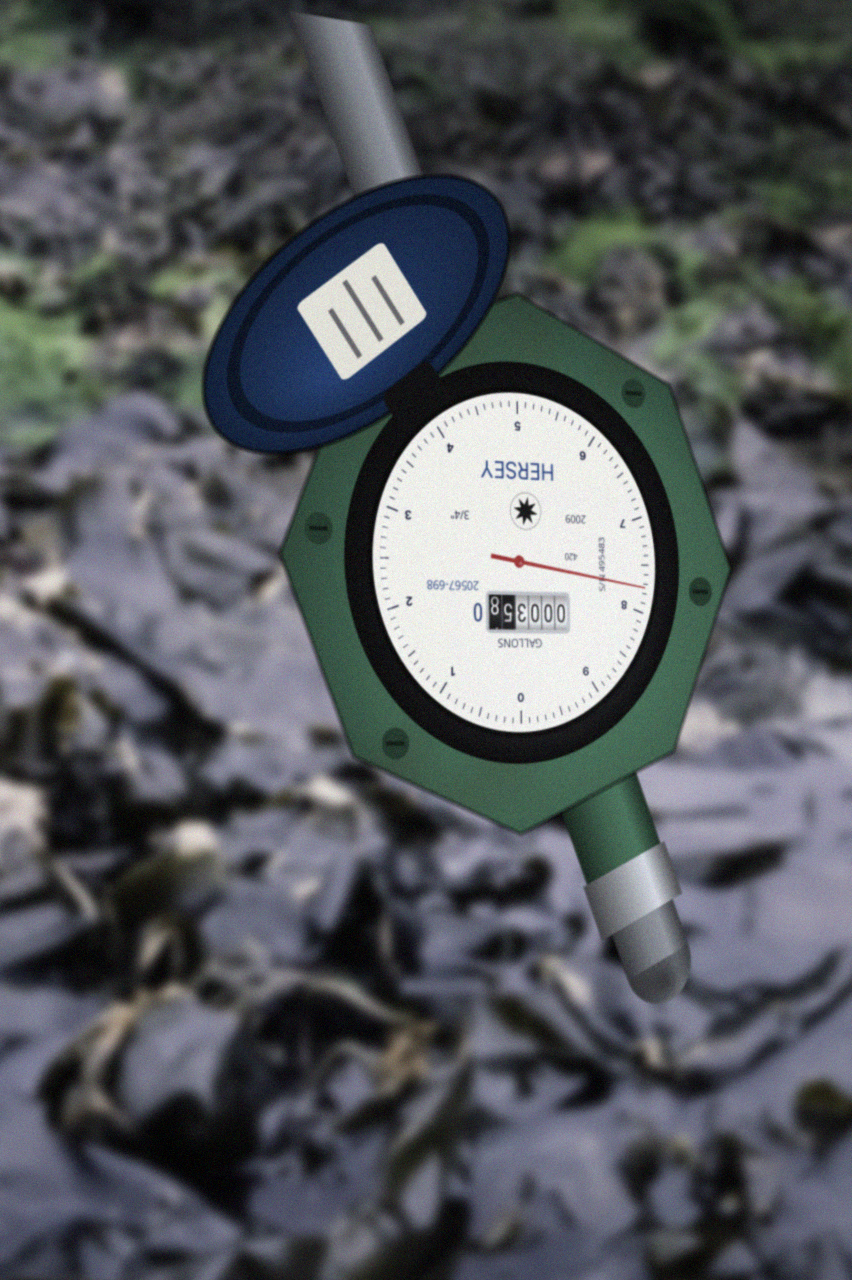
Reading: 3577.7 gal
